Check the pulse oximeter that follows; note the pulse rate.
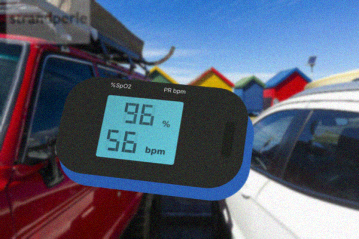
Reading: 56 bpm
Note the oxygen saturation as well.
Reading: 96 %
